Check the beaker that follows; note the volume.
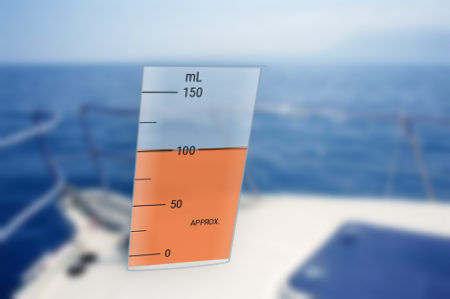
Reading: 100 mL
